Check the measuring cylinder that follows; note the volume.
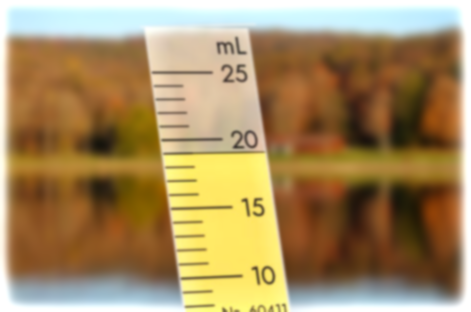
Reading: 19 mL
